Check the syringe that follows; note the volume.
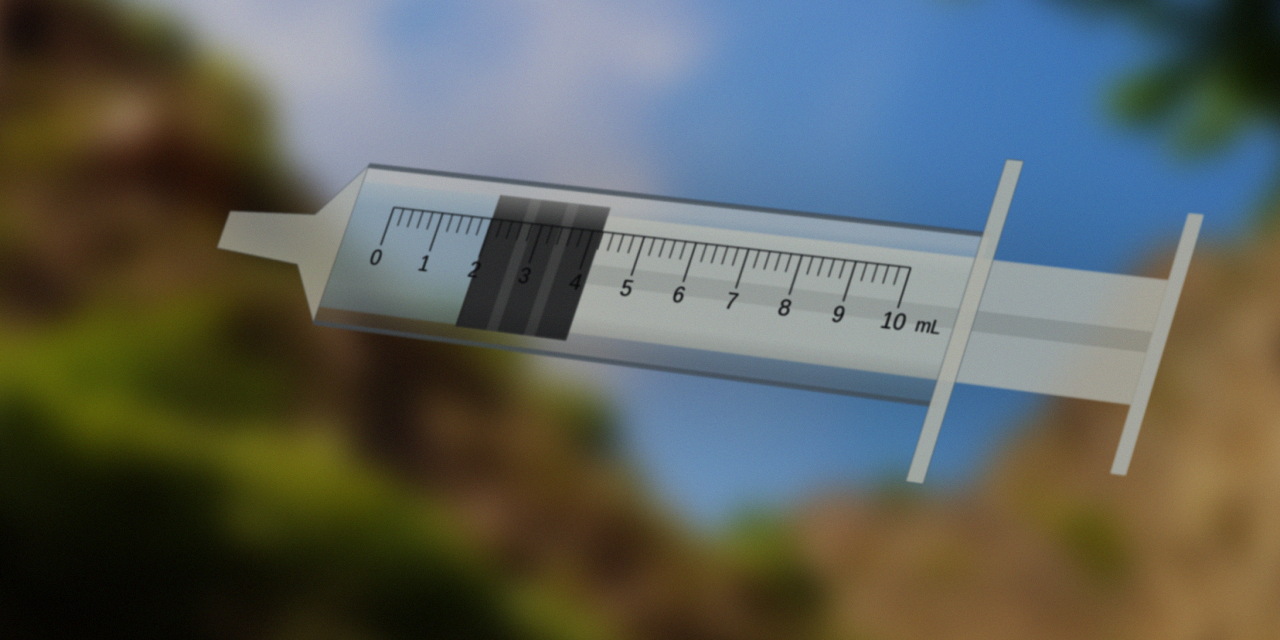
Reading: 2 mL
